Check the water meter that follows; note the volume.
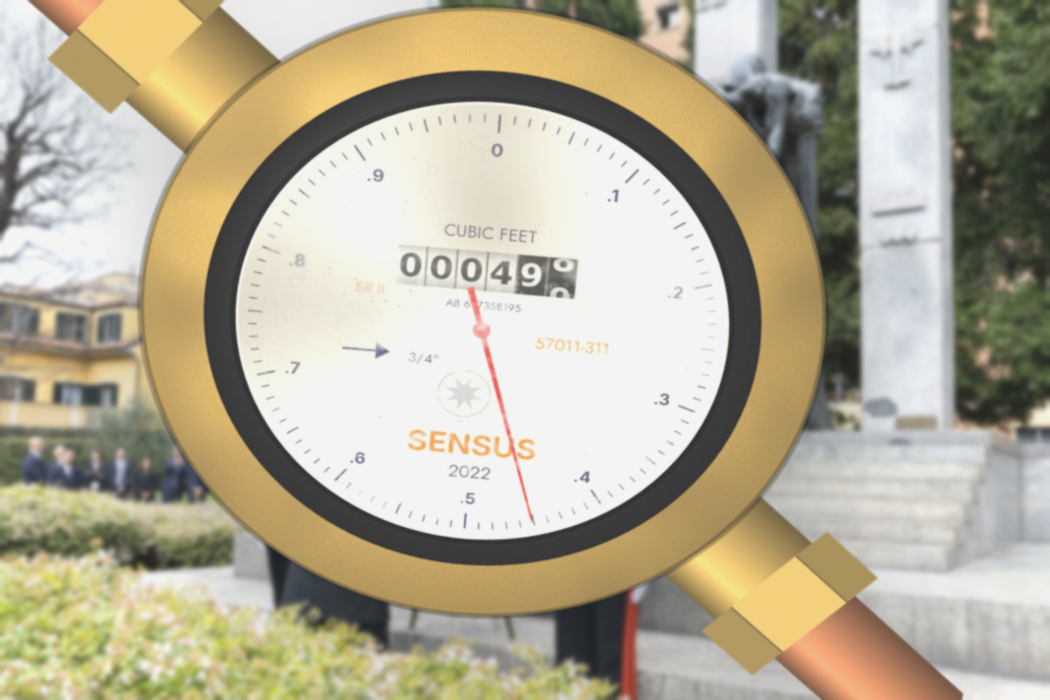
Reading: 498.45 ft³
